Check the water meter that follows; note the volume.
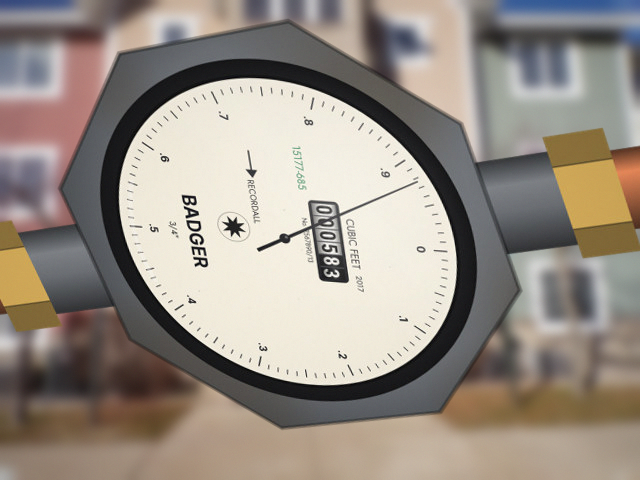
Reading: 582.92 ft³
